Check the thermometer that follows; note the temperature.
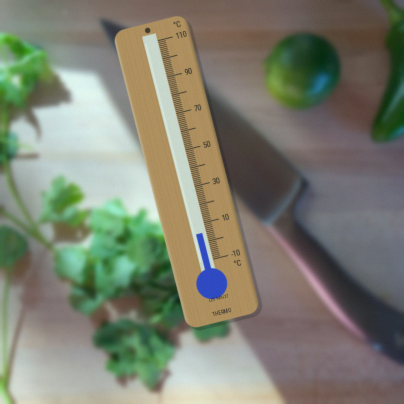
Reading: 5 °C
